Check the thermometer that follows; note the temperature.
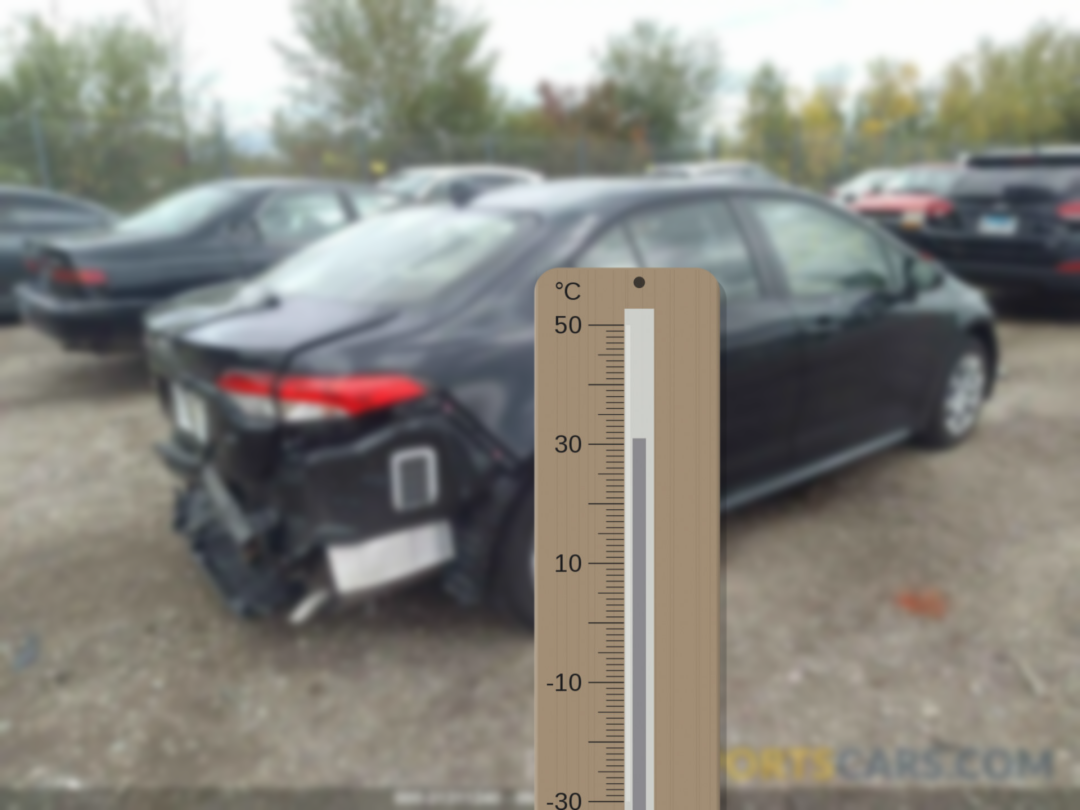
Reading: 31 °C
